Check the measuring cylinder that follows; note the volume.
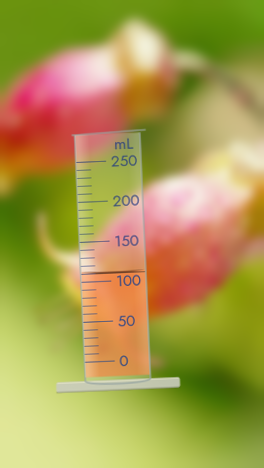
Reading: 110 mL
